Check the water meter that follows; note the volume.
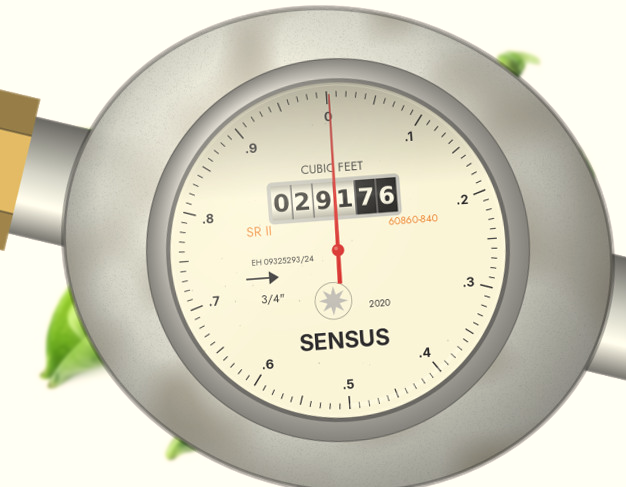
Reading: 29176.00 ft³
